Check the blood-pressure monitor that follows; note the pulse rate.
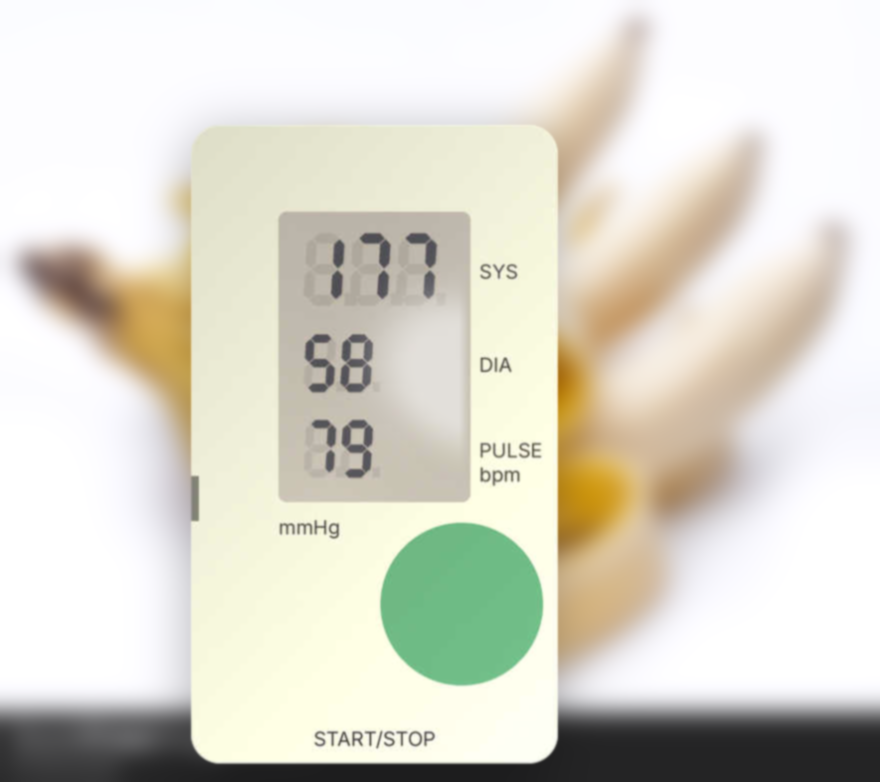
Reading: 79 bpm
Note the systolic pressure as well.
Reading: 177 mmHg
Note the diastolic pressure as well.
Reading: 58 mmHg
